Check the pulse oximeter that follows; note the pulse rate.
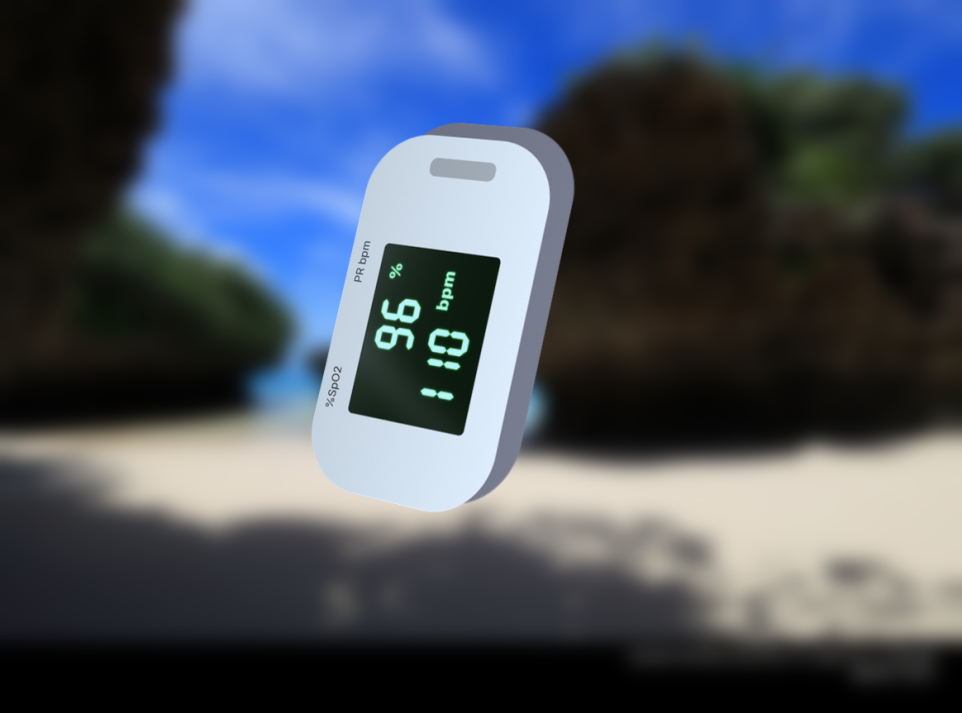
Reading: 110 bpm
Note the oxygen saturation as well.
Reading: 96 %
